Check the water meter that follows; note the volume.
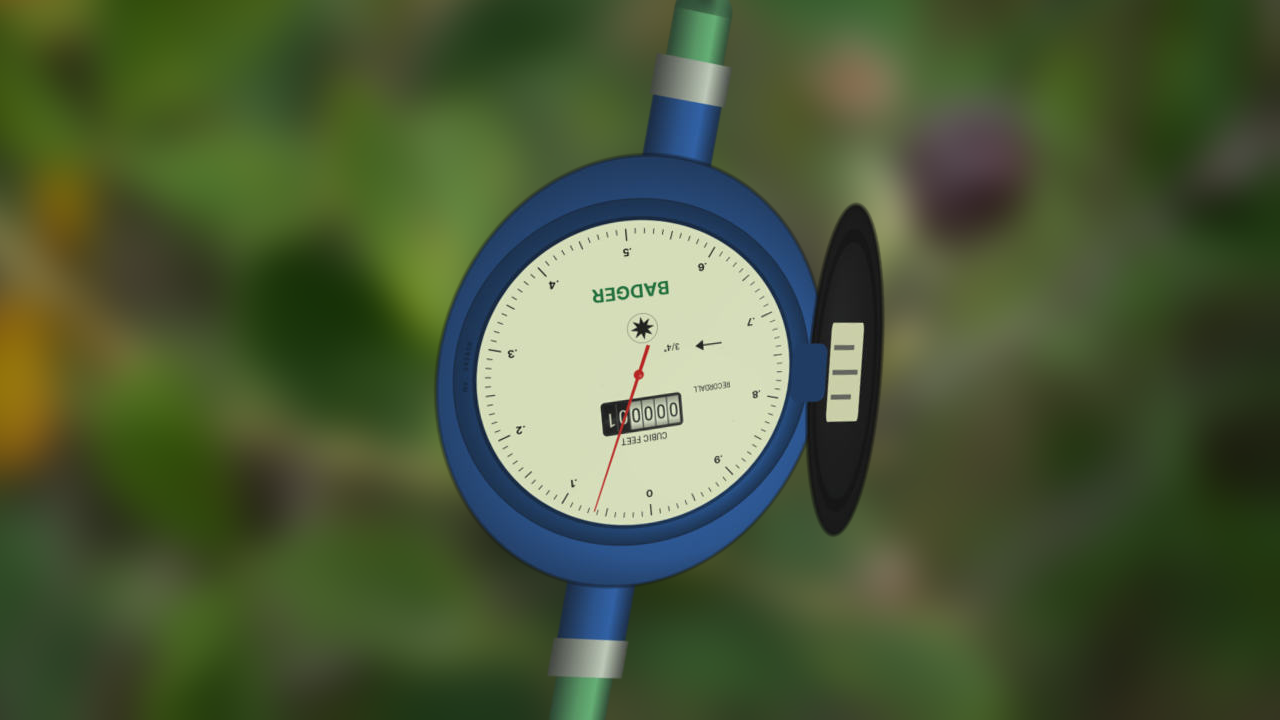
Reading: 1.06 ft³
